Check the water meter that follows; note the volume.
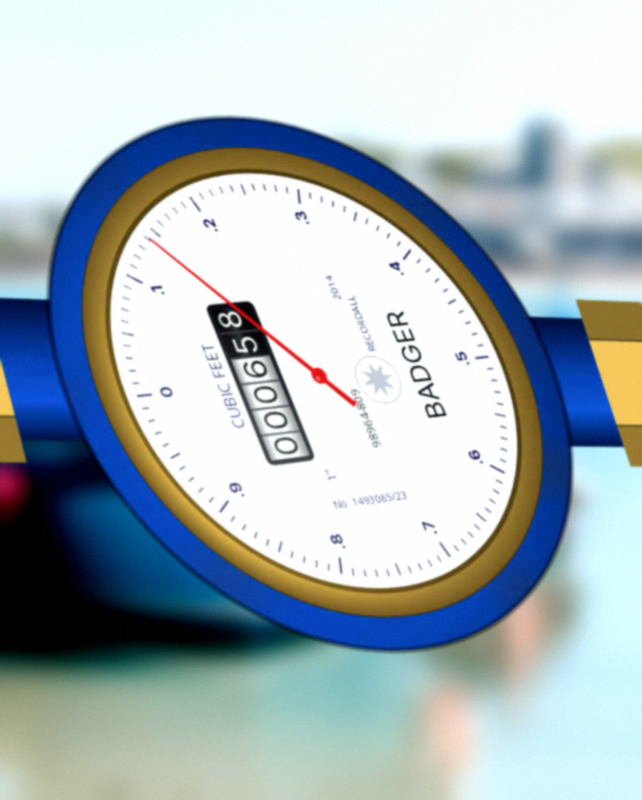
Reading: 658.14 ft³
